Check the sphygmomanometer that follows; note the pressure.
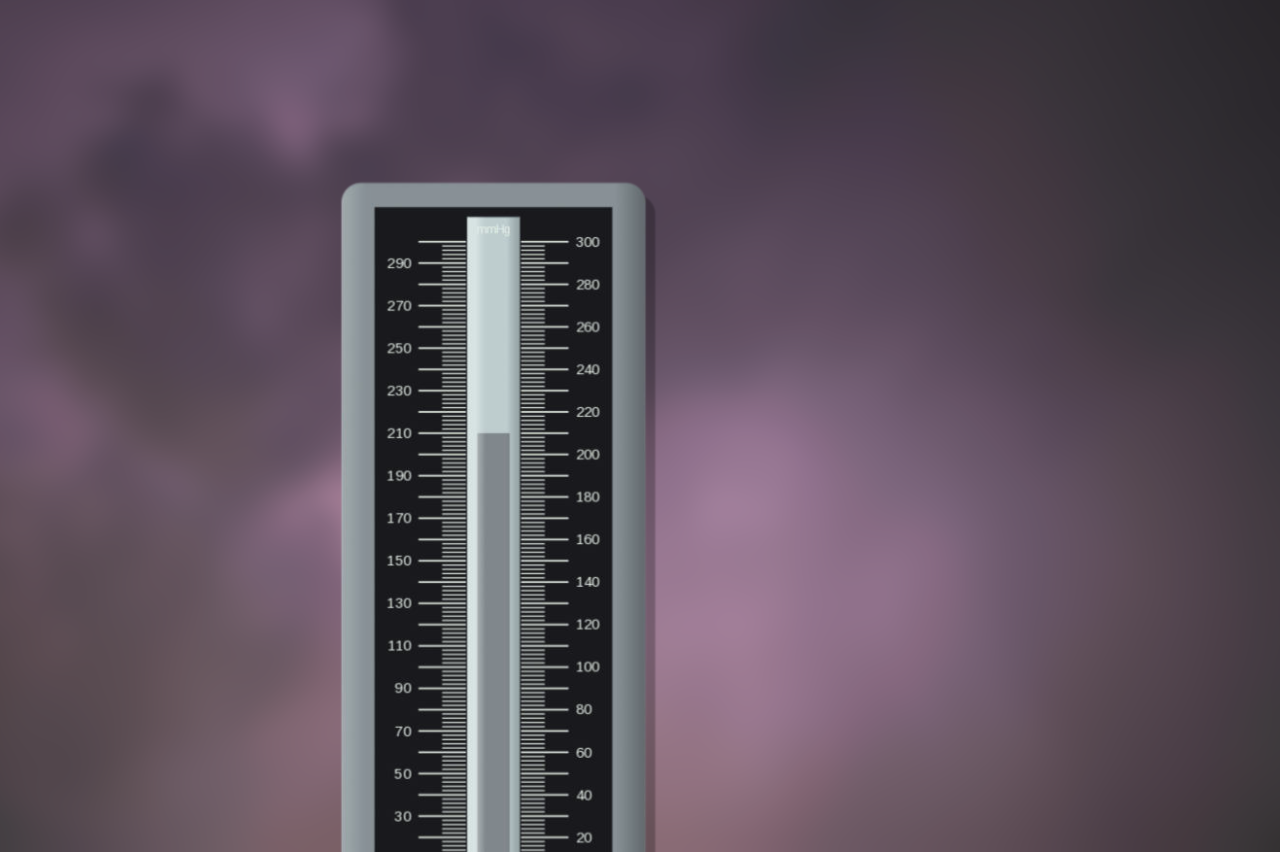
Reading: 210 mmHg
